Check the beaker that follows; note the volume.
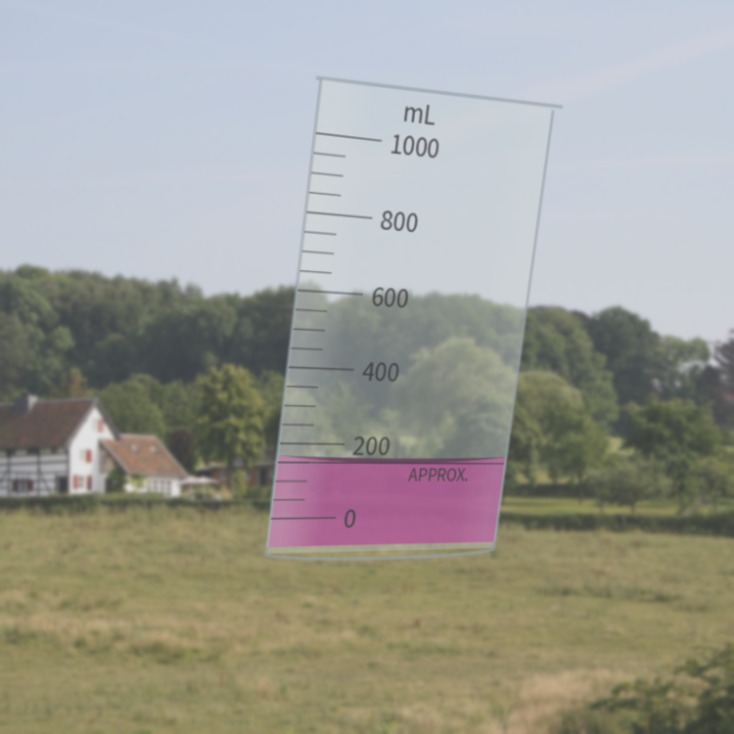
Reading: 150 mL
